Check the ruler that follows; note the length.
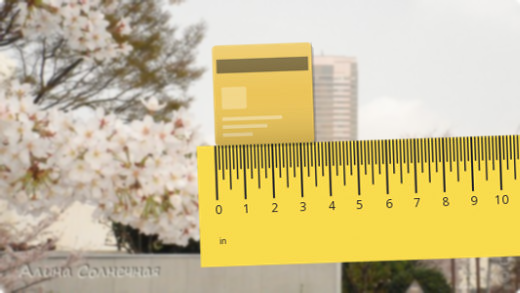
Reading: 3.5 in
